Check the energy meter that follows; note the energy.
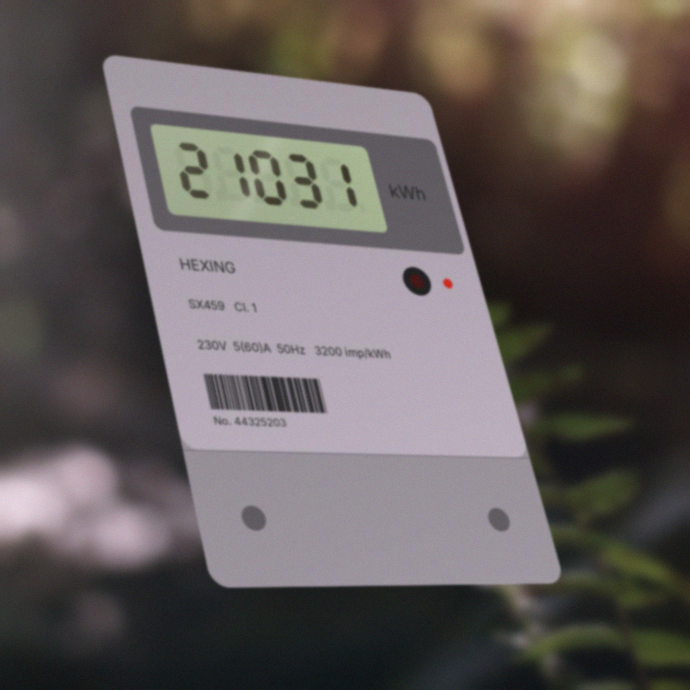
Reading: 21031 kWh
